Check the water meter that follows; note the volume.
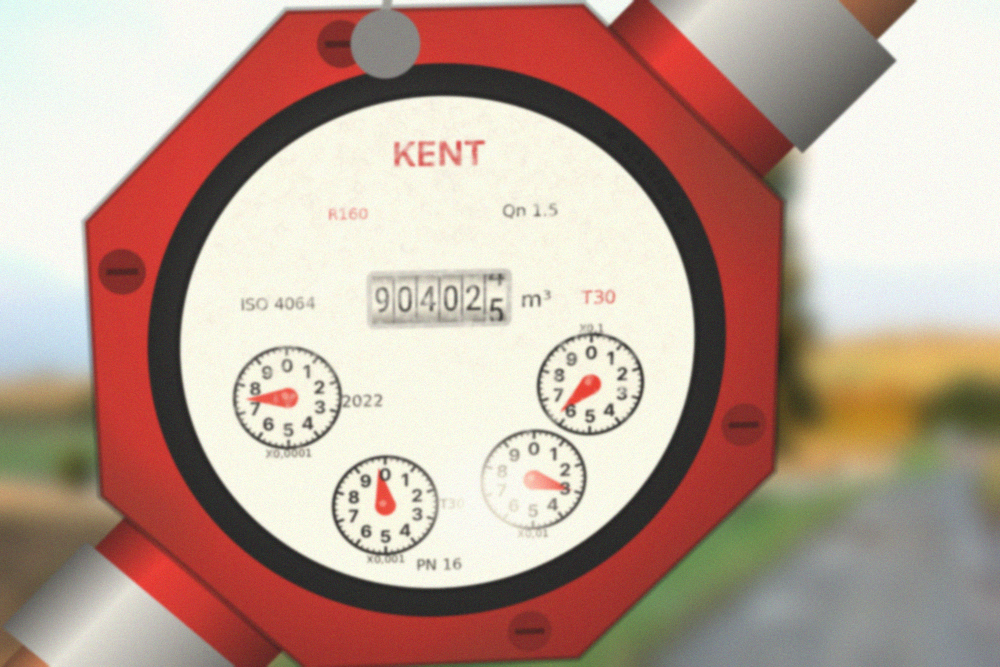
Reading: 904024.6297 m³
